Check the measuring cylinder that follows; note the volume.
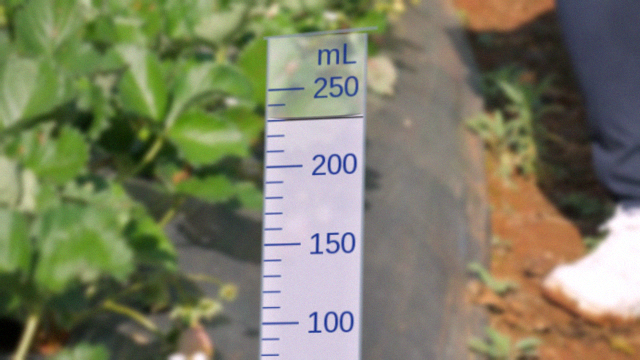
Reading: 230 mL
